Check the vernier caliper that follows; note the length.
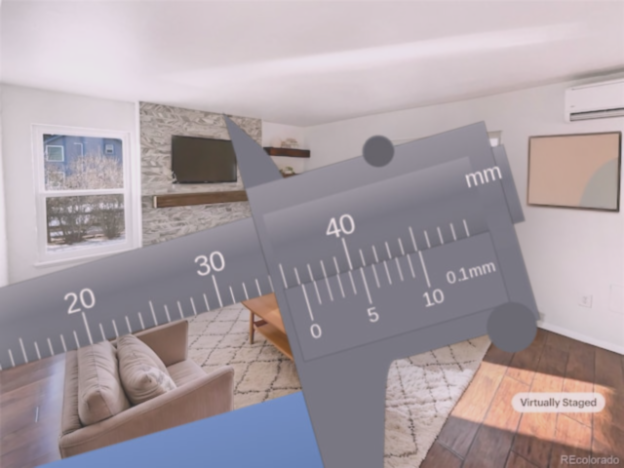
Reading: 36.2 mm
